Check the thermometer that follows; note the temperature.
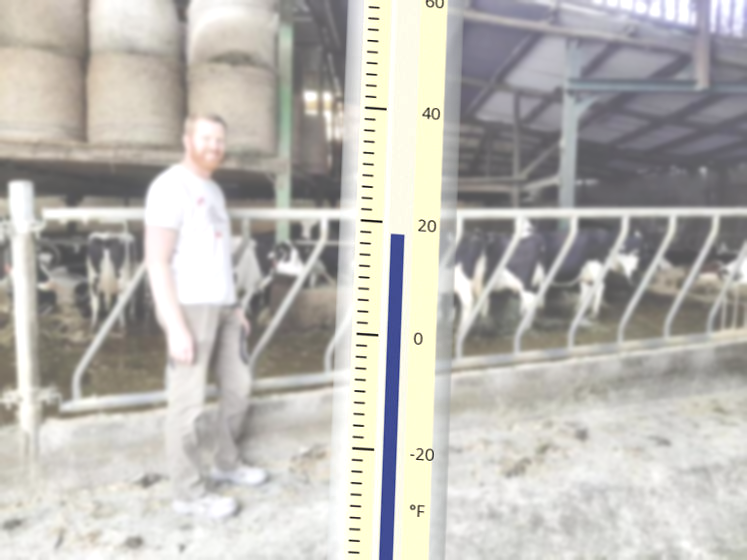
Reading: 18 °F
